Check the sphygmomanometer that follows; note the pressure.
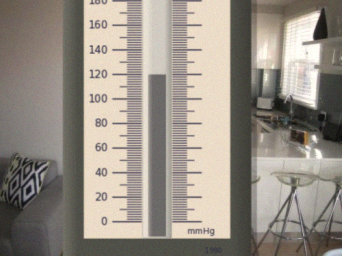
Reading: 120 mmHg
